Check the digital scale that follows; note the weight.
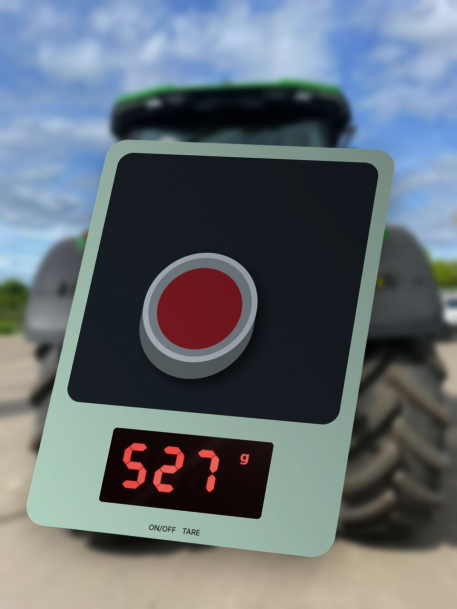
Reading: 527 g
